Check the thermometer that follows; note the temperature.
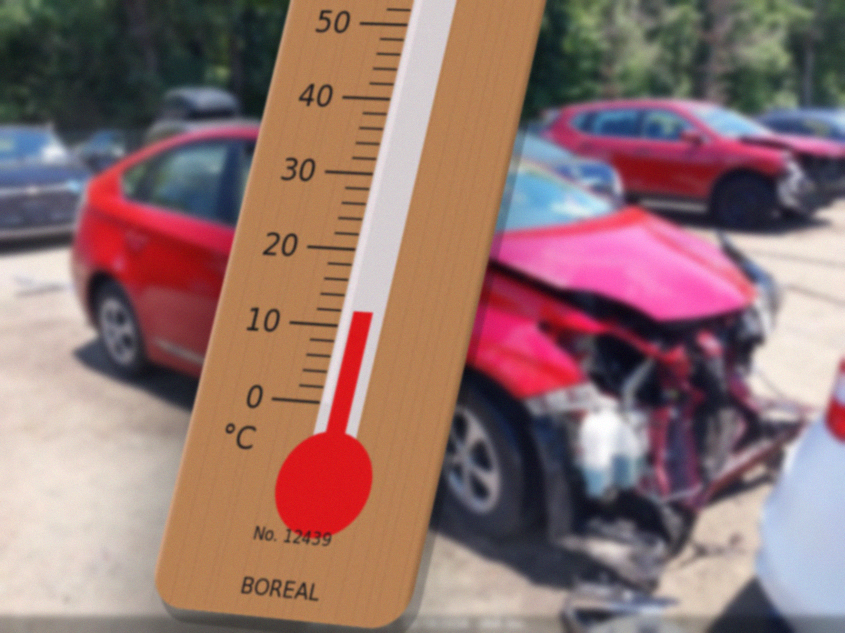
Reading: 12 °C
